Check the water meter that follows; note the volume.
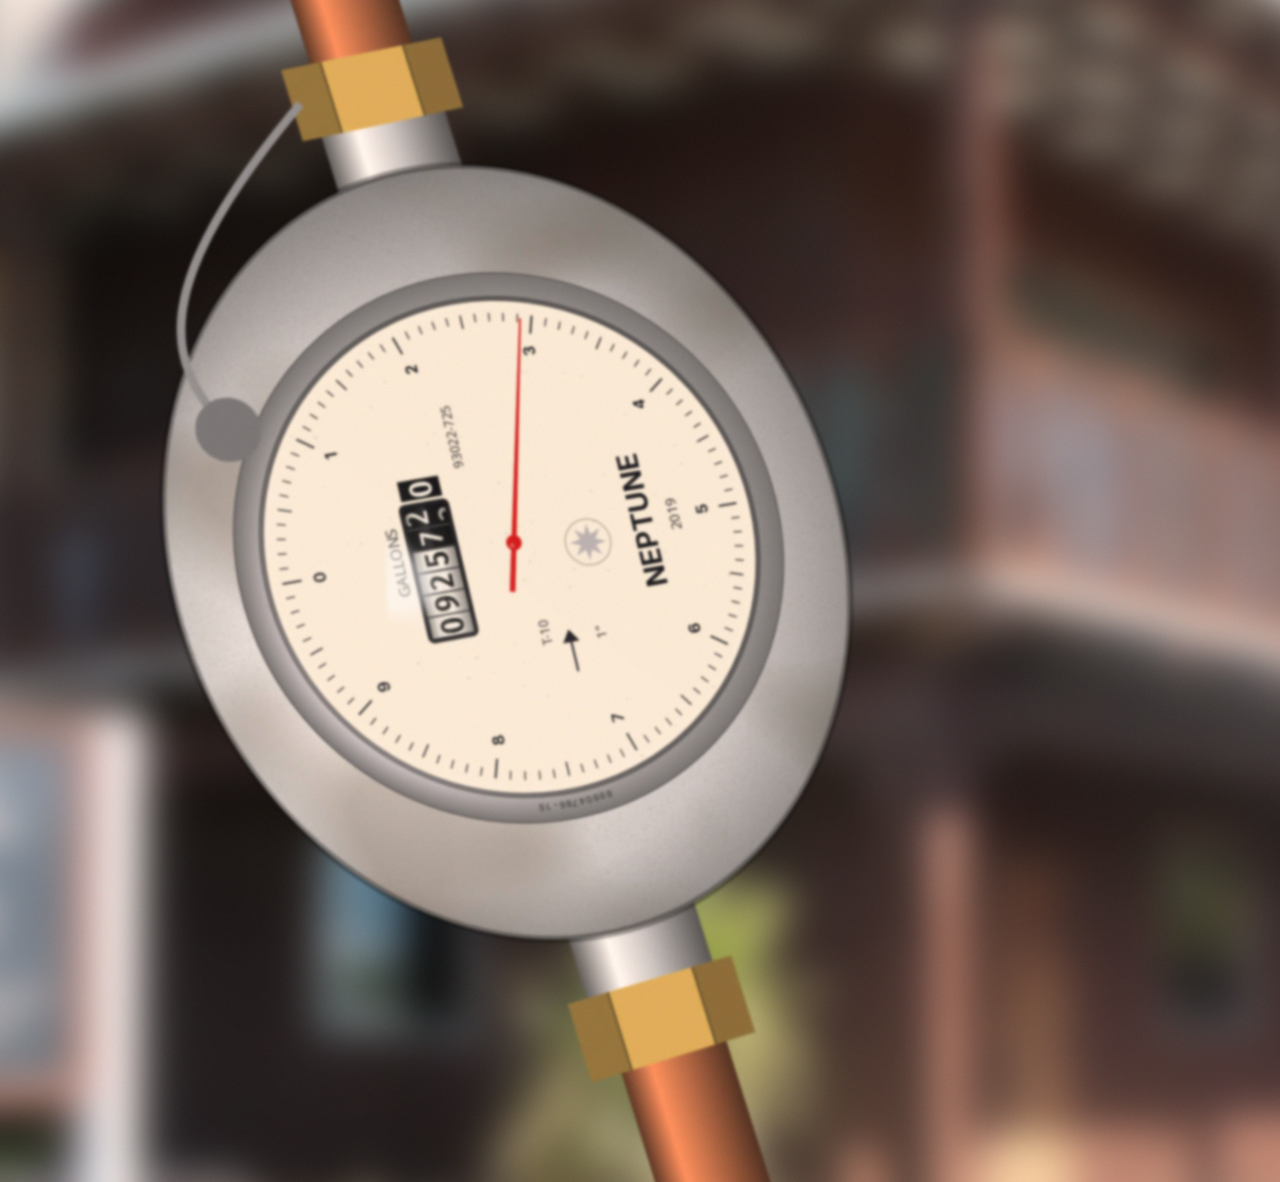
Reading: 925722.9 gal
